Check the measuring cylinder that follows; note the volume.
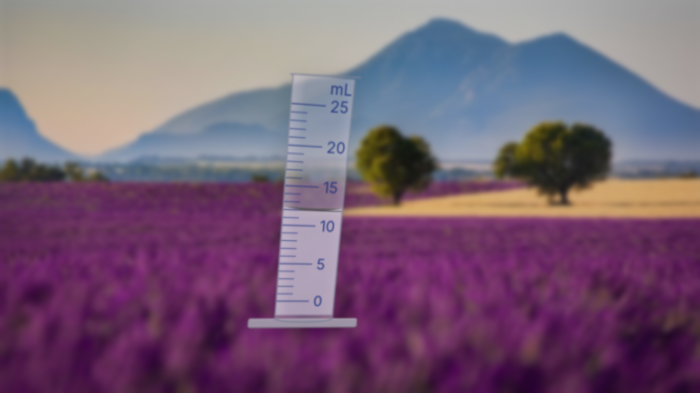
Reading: 12 mL
